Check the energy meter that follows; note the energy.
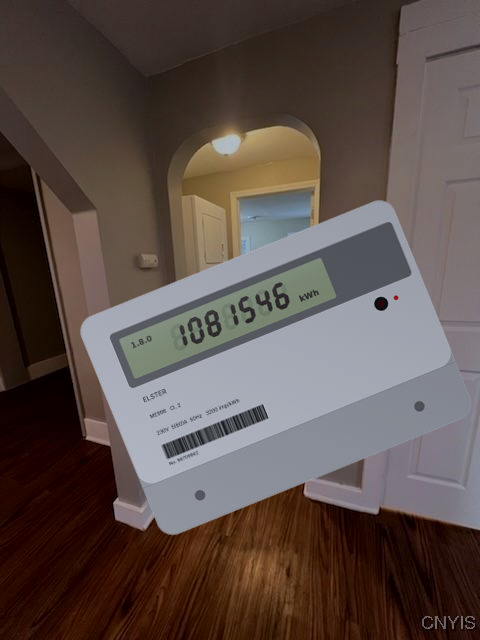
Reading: 1081546 kWh
